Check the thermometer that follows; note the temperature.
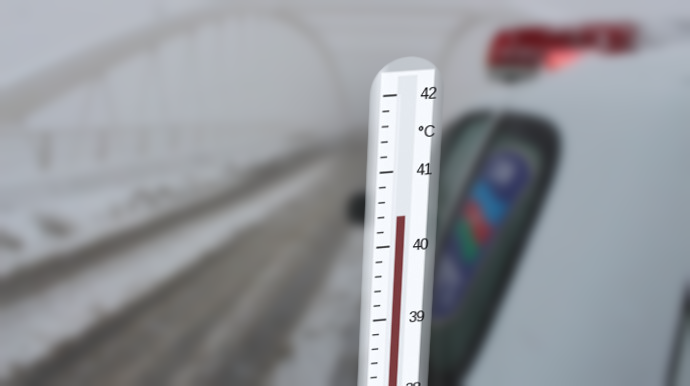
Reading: 40.4 °C
